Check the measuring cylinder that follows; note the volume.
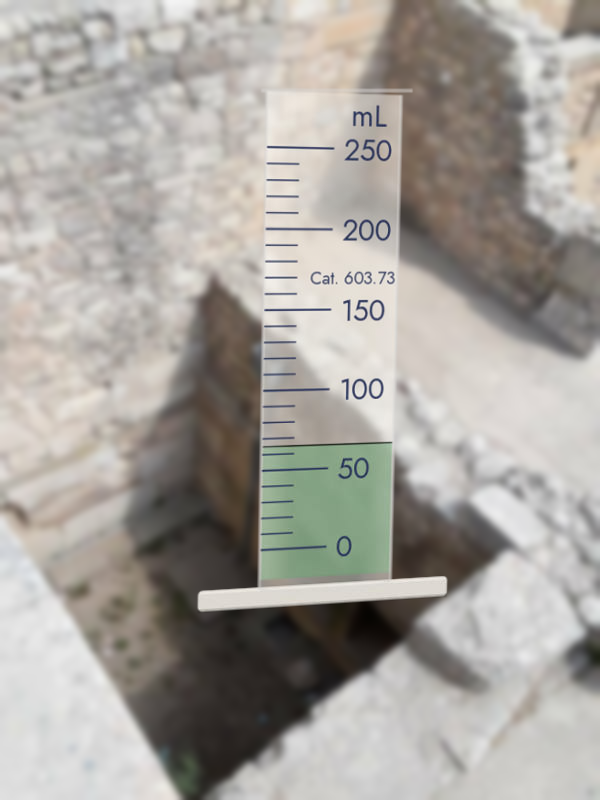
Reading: 65 mL
